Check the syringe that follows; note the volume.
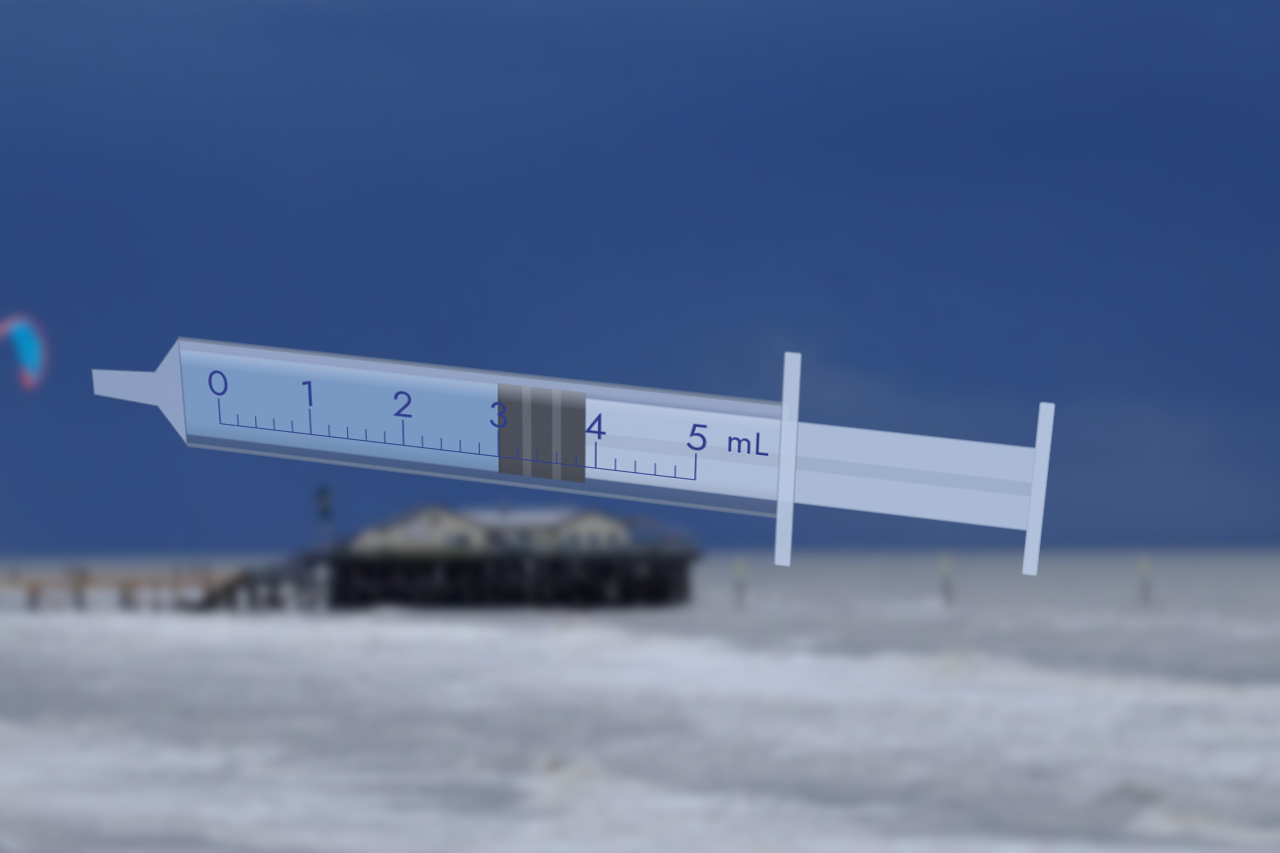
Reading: 3 mL
